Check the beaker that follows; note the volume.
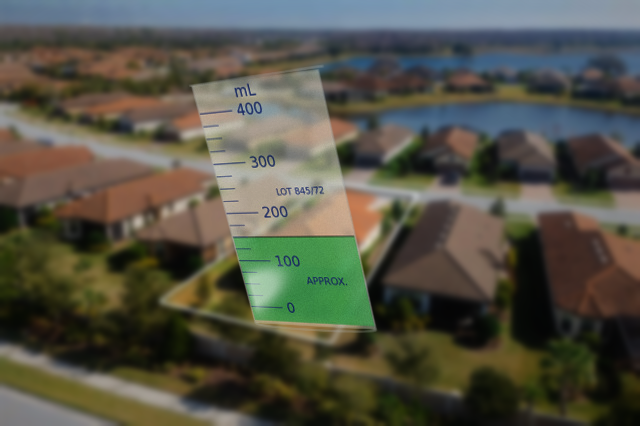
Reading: 150 mL
